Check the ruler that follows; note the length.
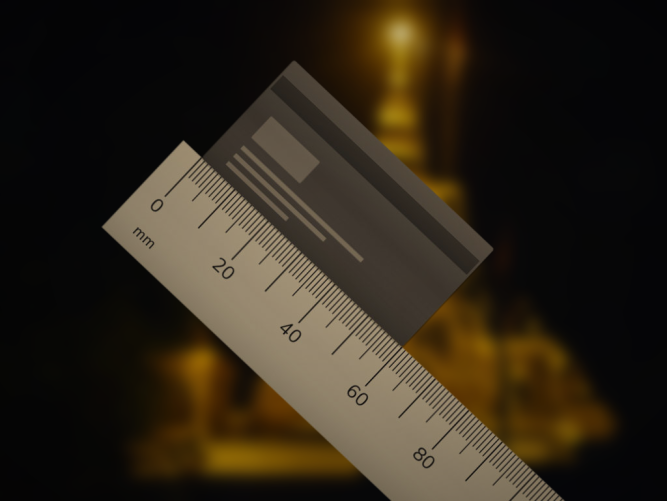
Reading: 60 mm
